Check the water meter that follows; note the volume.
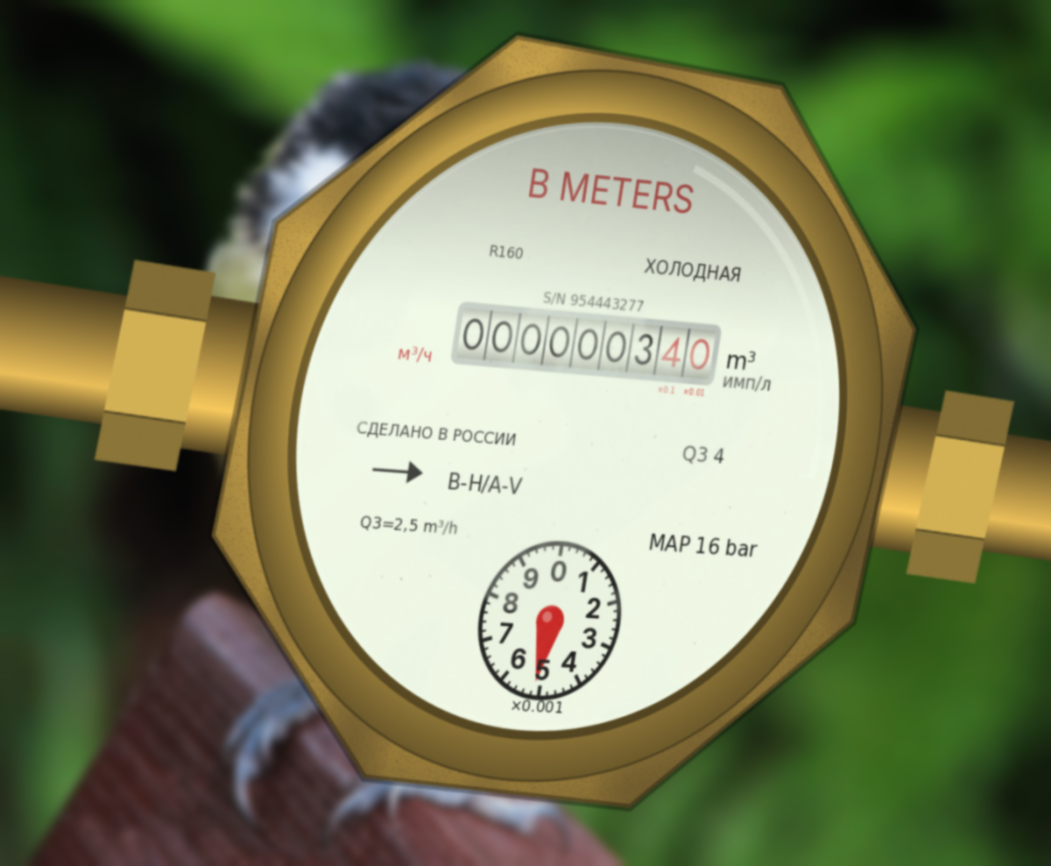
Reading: 3.405 m³
